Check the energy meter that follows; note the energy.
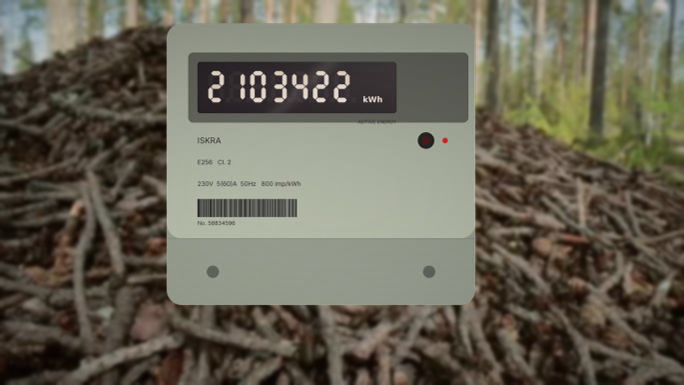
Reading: 2103422 kWh
